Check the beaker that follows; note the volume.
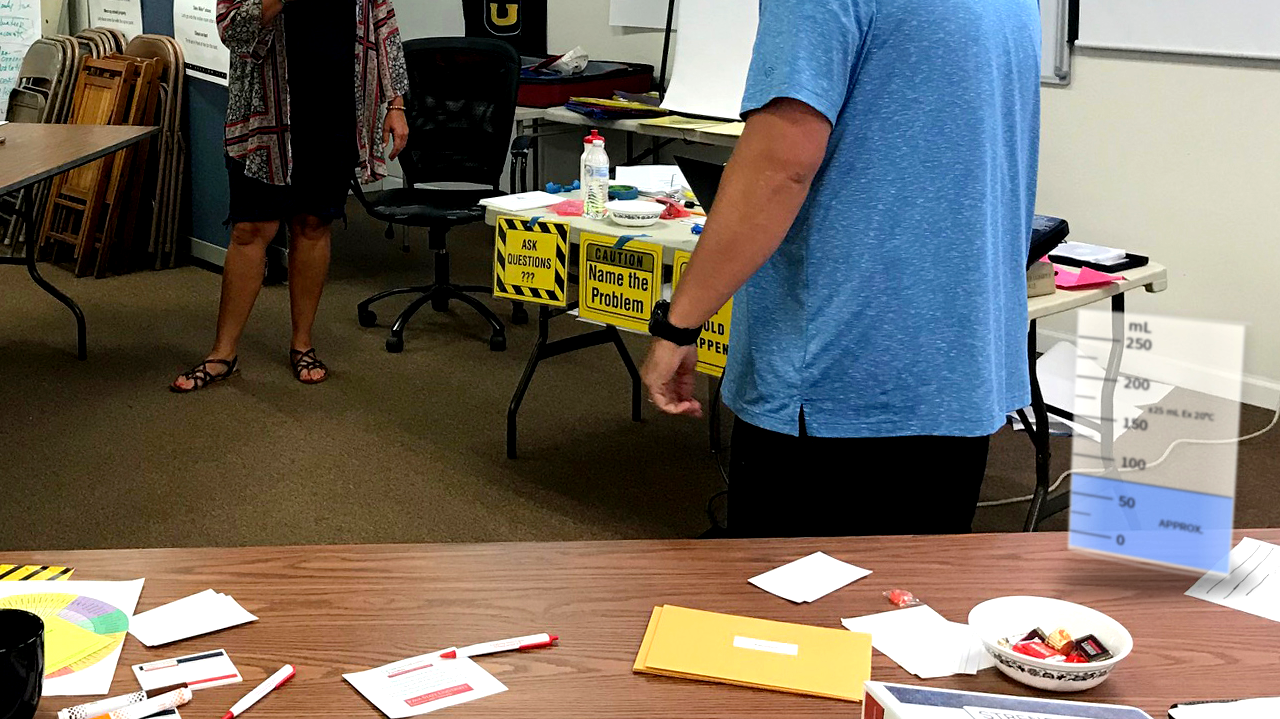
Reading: 75 mL
